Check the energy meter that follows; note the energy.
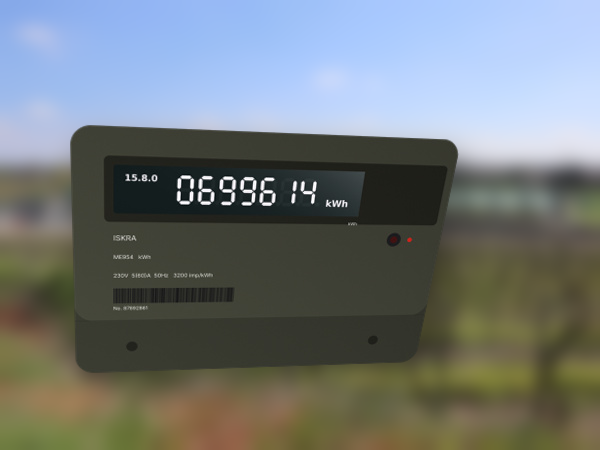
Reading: 699614 kWh
